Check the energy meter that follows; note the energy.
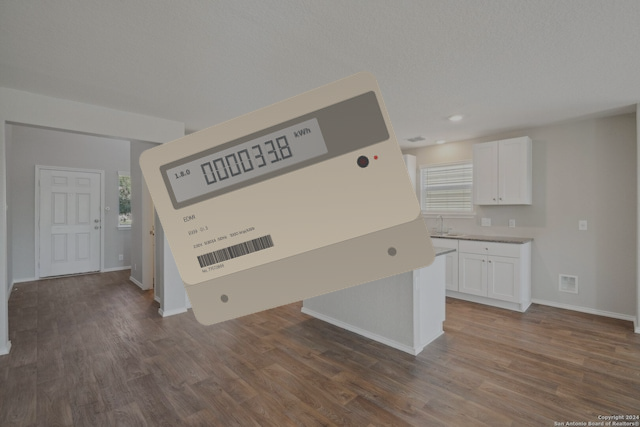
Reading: 33.8 kWh
